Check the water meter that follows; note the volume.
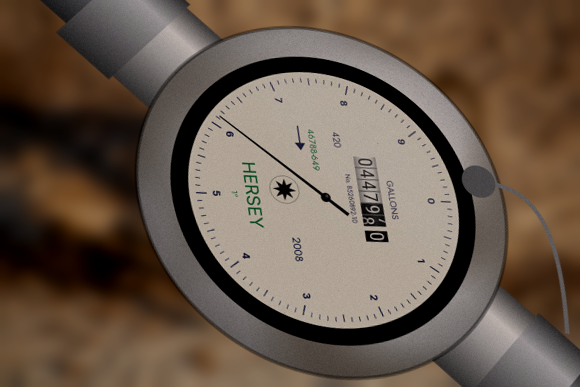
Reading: 447976.1 gal
